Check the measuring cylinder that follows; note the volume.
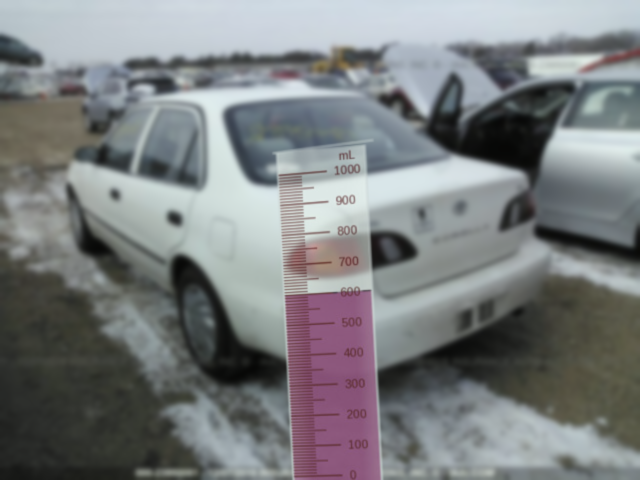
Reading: 600 mL
